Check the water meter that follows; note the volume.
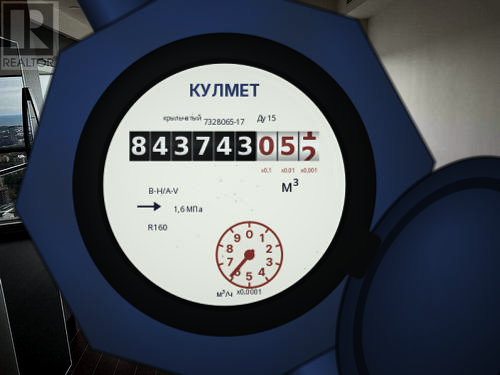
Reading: 843743.0516 m³
